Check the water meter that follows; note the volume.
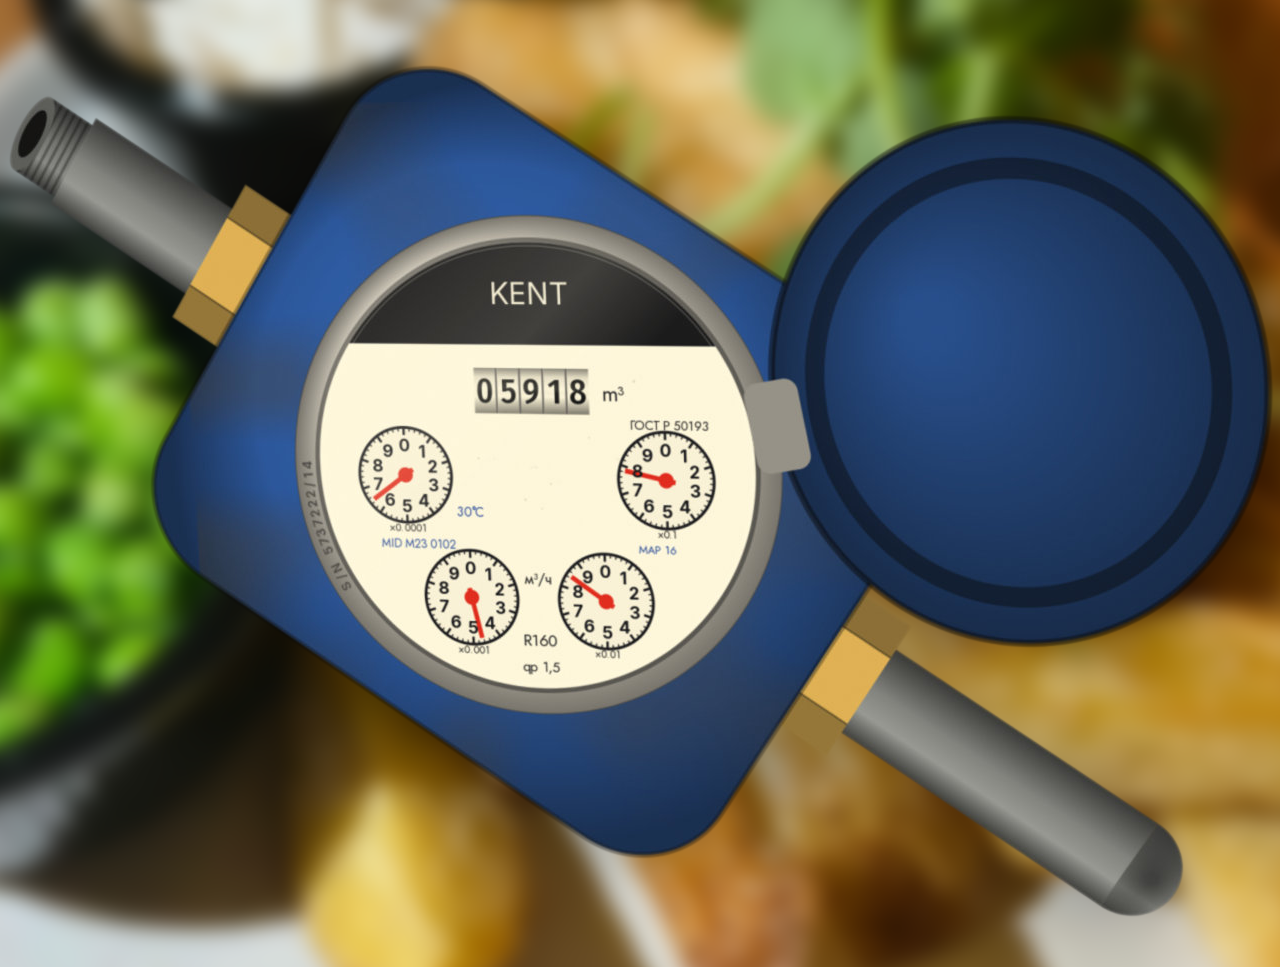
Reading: 5918.7846 m³
